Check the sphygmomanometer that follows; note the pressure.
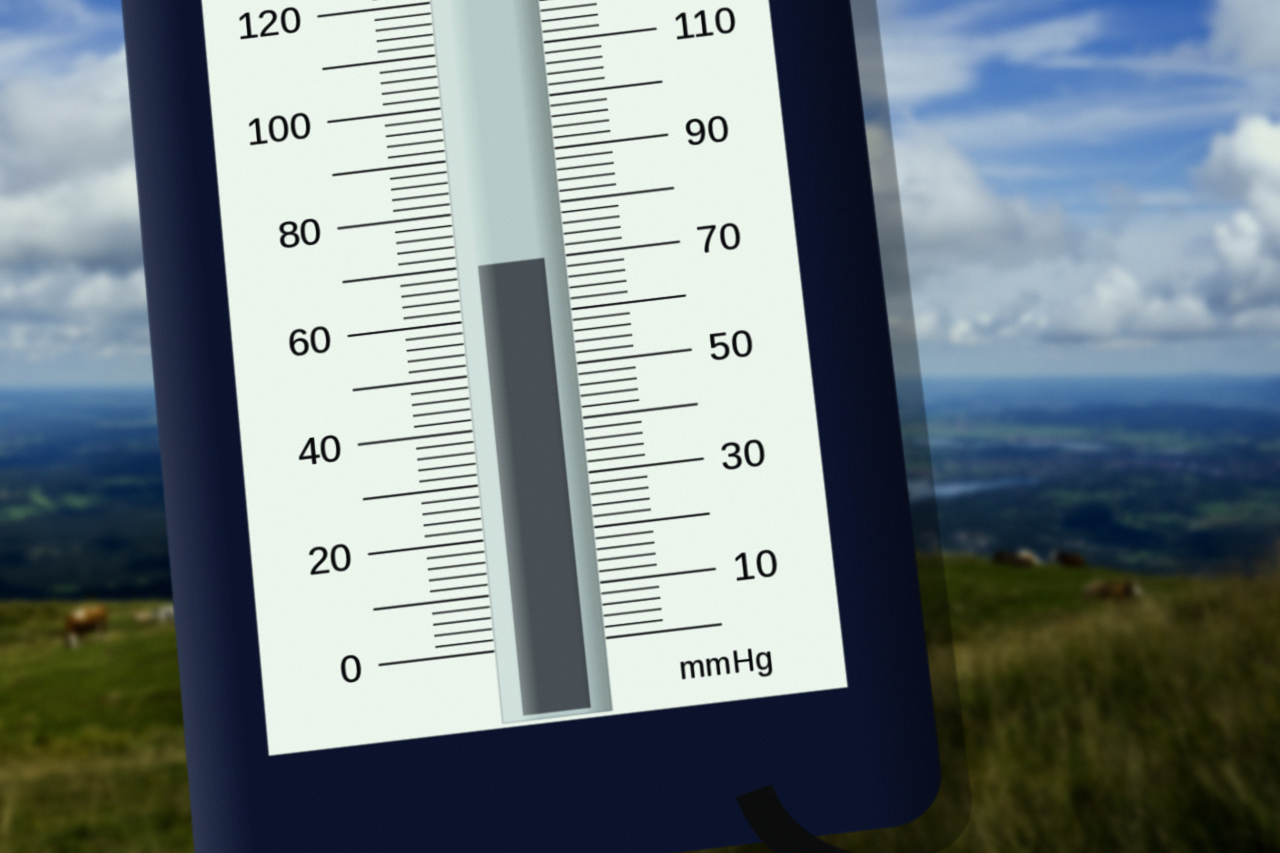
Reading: 70 mmHg
